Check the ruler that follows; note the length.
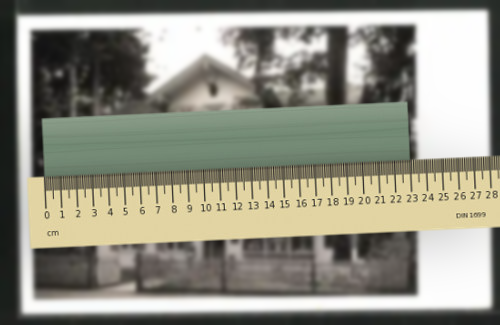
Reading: 23 cm
